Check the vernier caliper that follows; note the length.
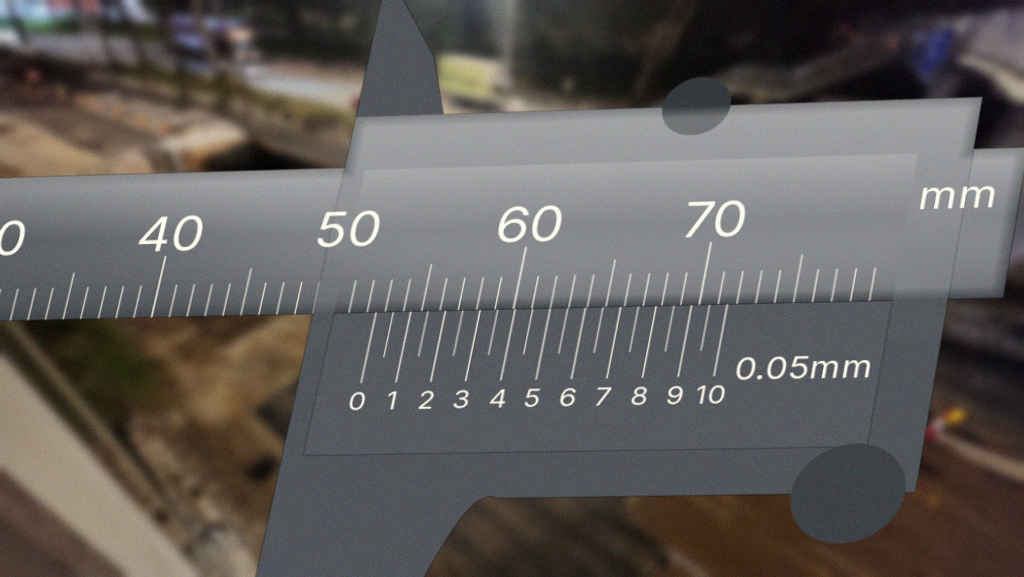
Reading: 52.5 mm
